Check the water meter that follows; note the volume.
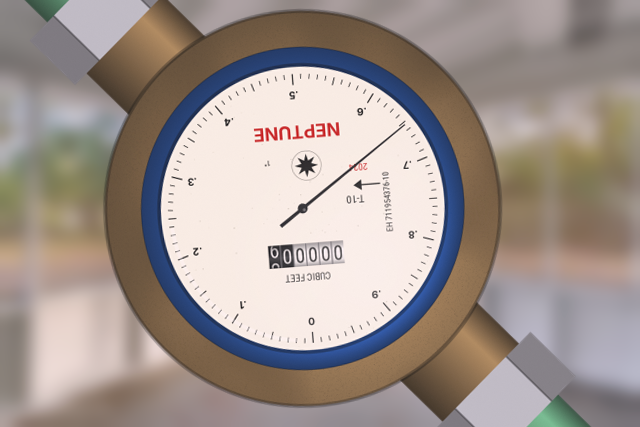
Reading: 8.65 ft³
